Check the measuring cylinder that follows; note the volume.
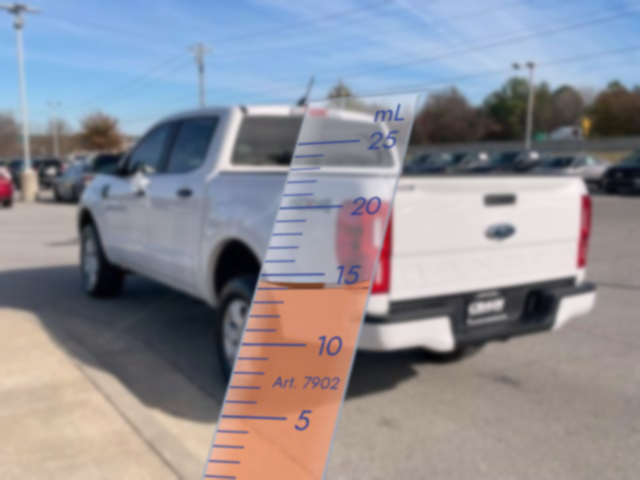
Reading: 14 mL
